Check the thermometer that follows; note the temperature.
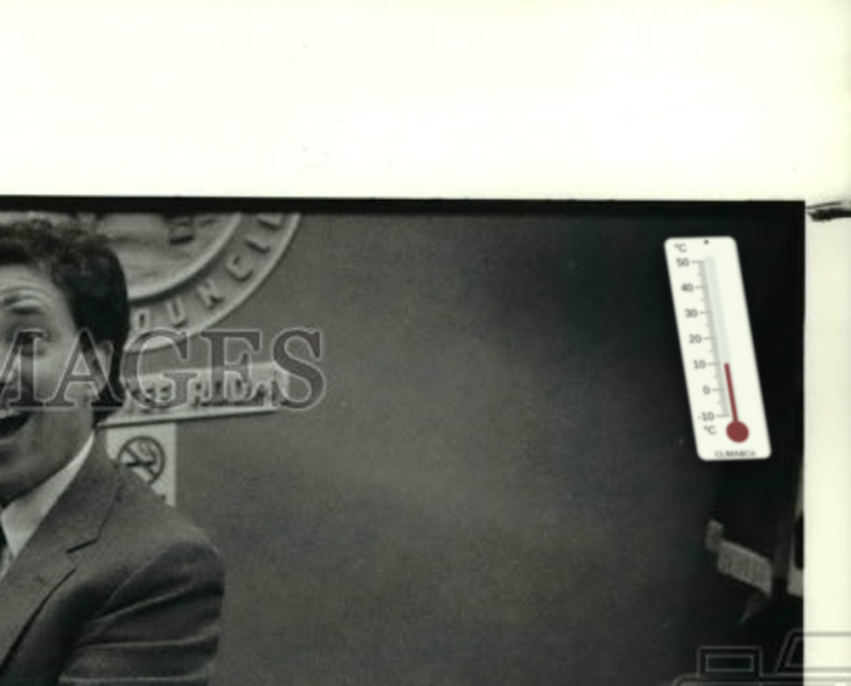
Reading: 10 °C
